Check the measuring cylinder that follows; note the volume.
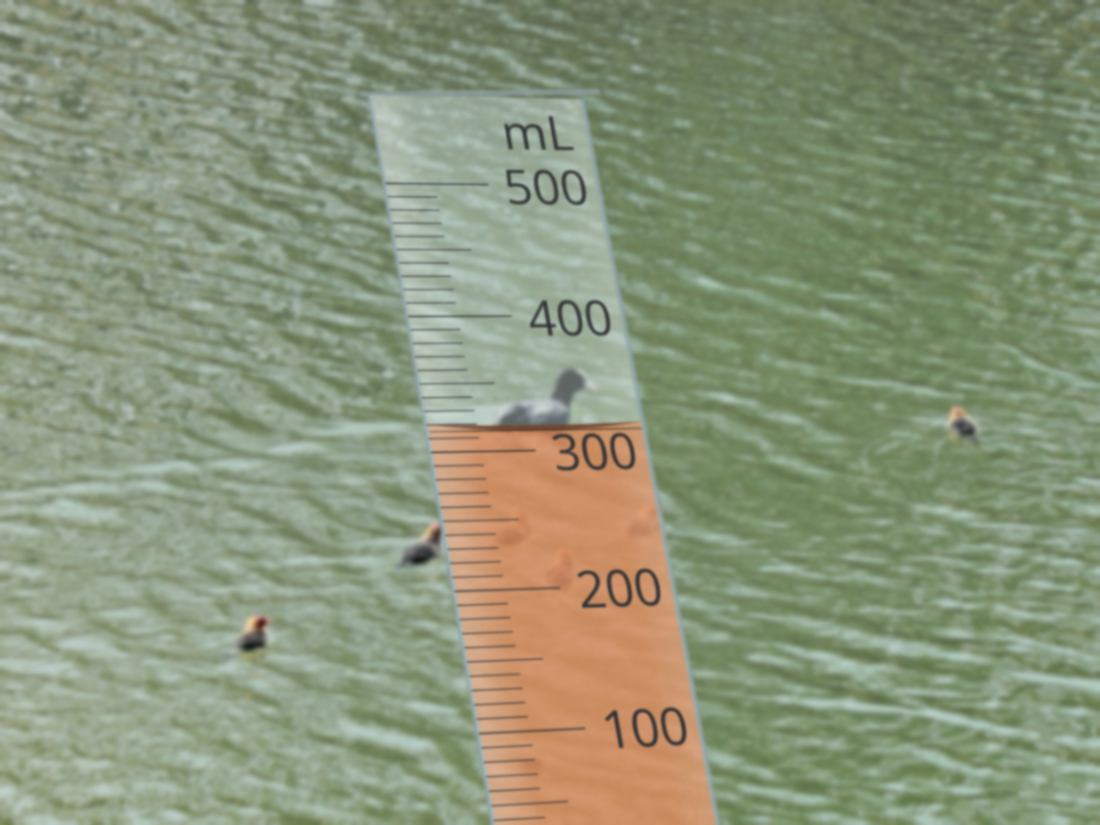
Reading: 315 mL
